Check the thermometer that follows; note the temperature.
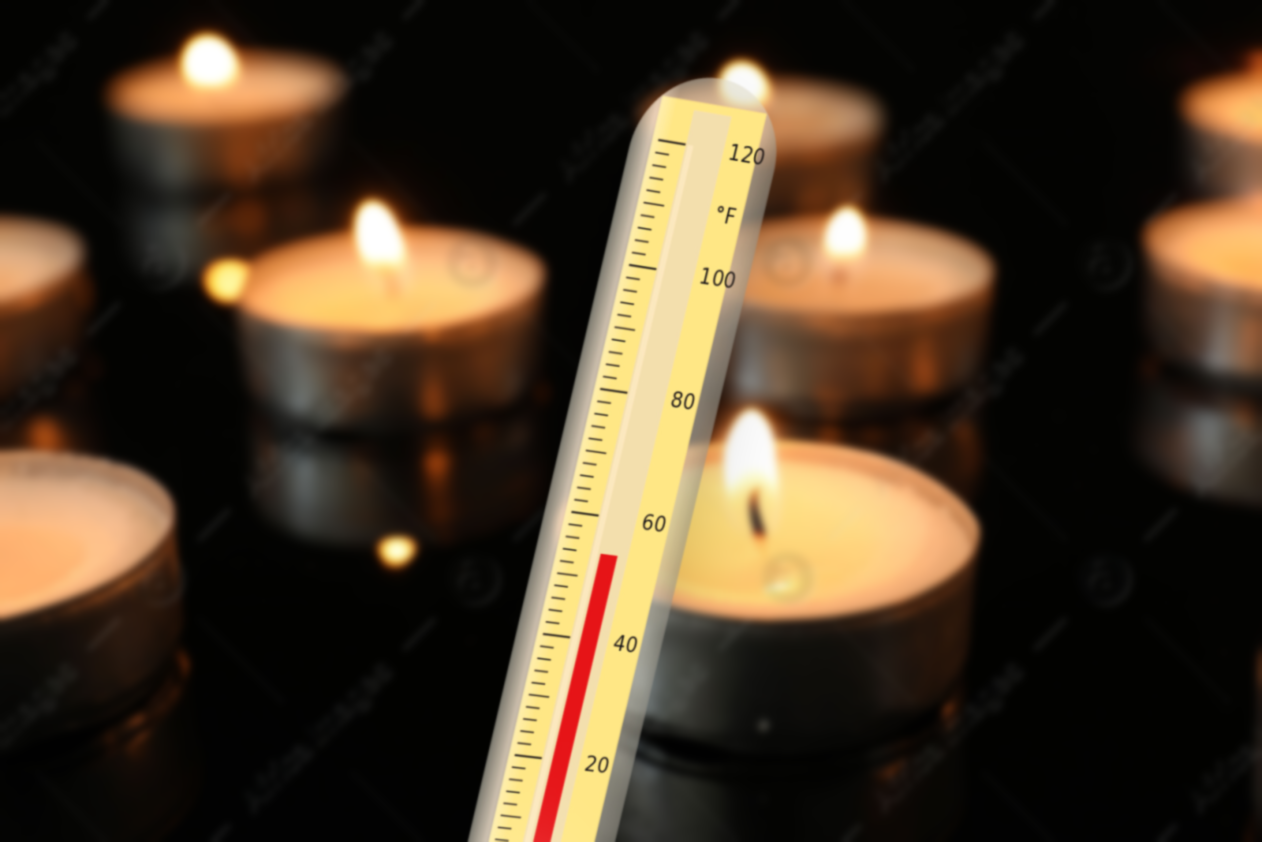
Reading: 54 °F
